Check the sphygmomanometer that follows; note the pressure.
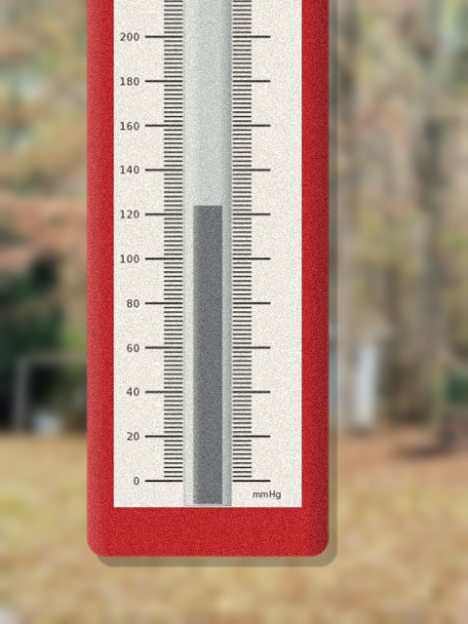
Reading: 124 mmHg
